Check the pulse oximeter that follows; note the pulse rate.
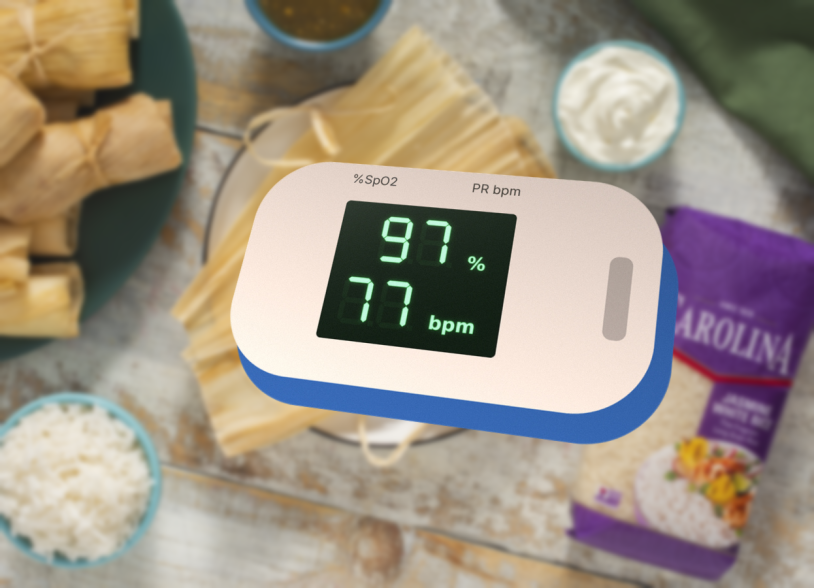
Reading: 77 bpm
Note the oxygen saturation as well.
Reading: 97 %
